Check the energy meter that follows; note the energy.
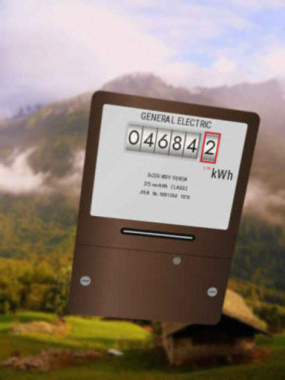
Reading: 4684.2 kWh
